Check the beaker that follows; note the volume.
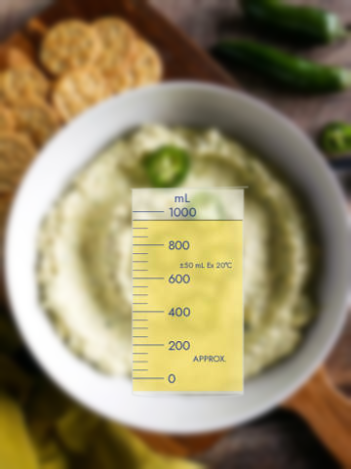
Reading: 950 mL
